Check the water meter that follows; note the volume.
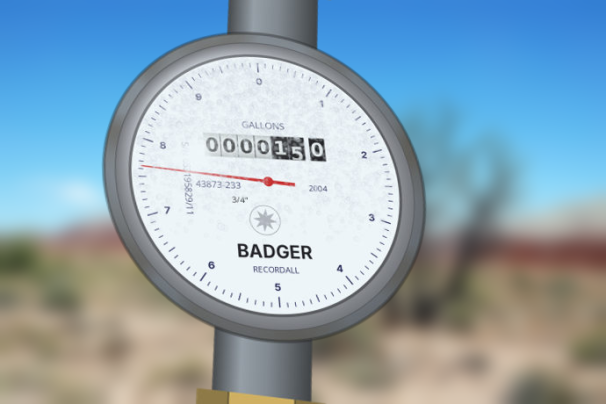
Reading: 147.6 gal
